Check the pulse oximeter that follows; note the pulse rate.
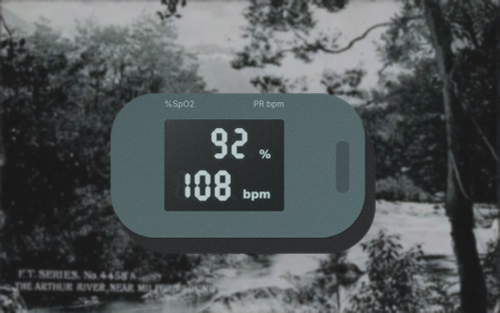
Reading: 108 bpm
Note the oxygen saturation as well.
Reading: 92 %
